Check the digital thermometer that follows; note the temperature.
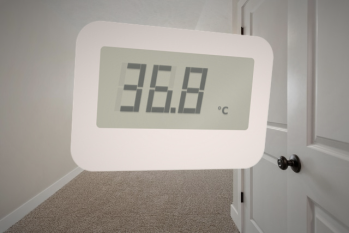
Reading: 36.8 °C
